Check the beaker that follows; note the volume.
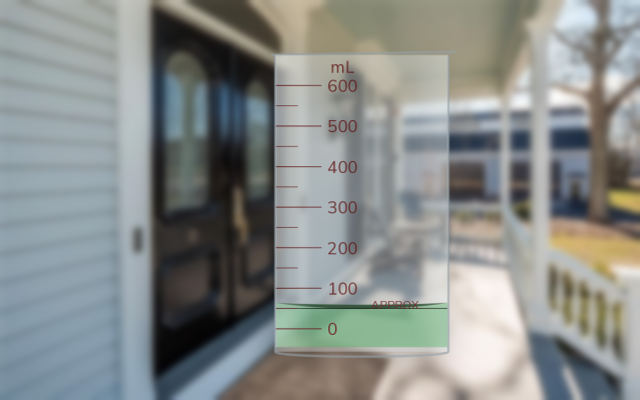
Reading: 50 mL
